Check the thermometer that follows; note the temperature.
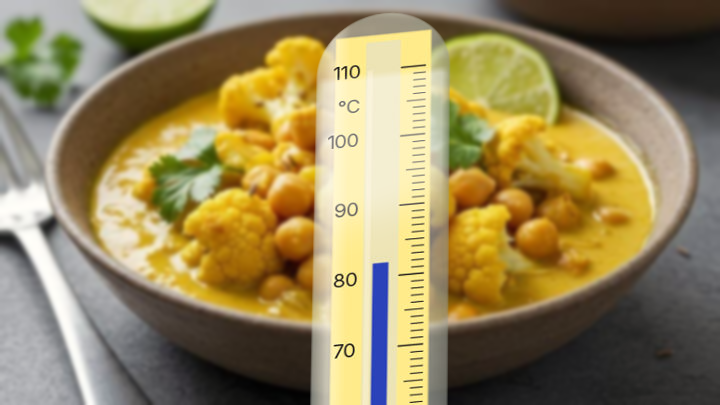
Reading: 82 °C
